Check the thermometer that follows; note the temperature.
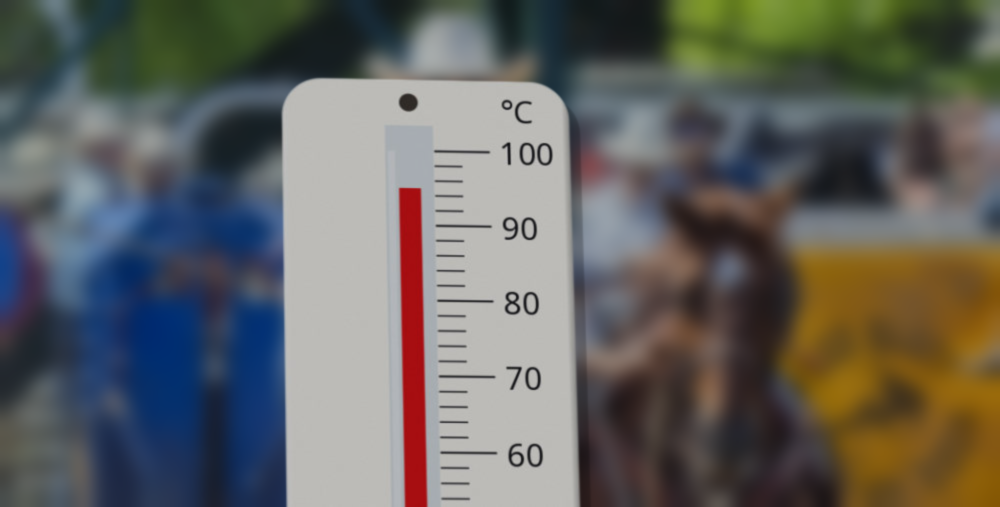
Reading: 95 °C
